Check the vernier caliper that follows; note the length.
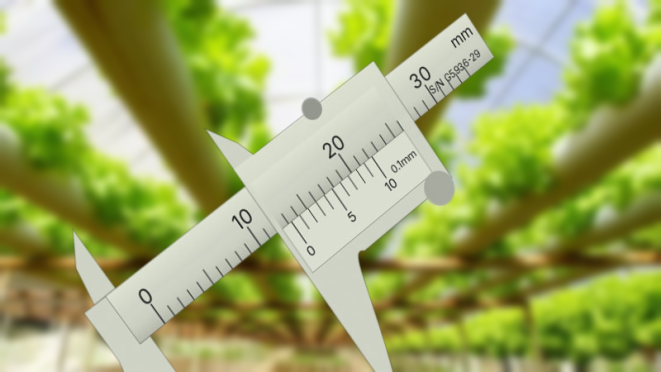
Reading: 13.3 mm
